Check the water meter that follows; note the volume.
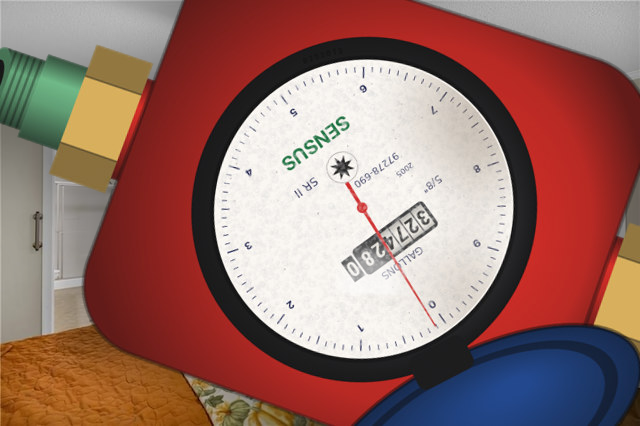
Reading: 3274280.1 gal
